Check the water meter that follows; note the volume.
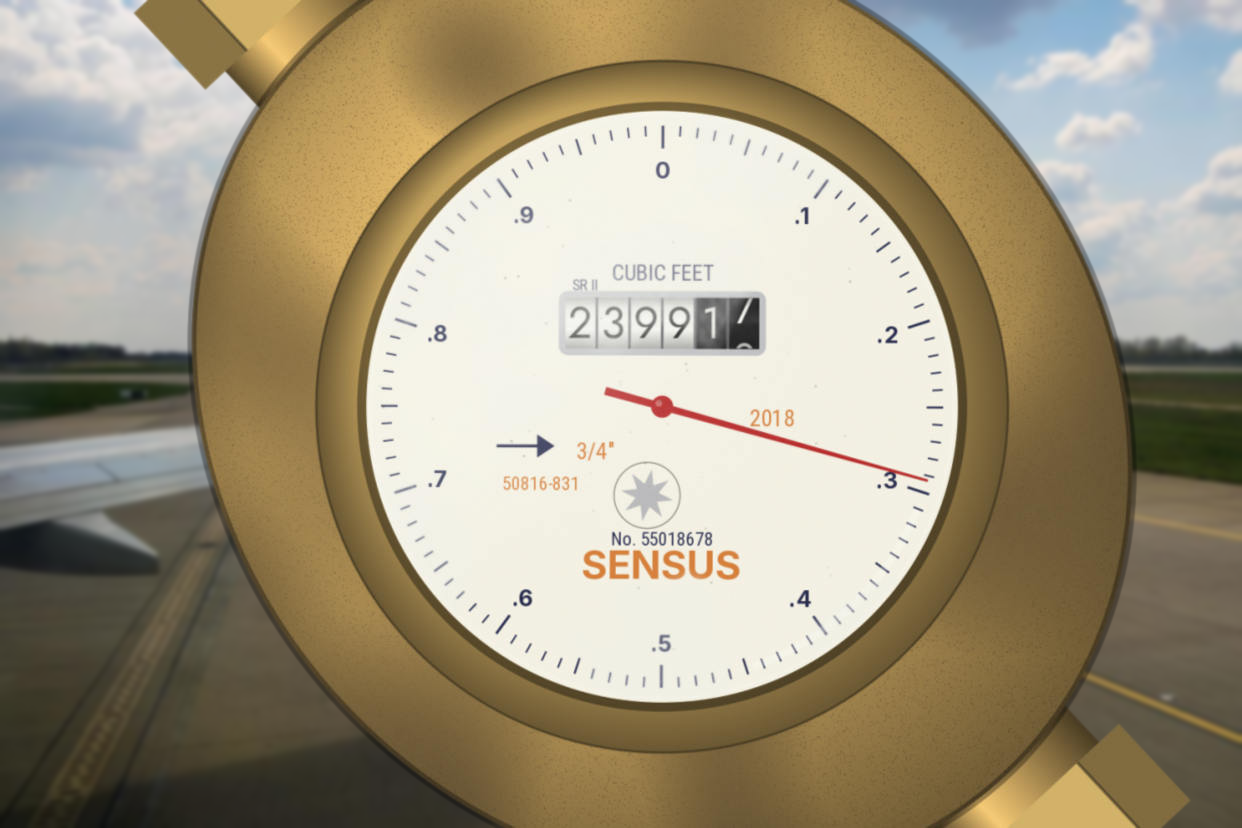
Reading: 239917.29 ft³
